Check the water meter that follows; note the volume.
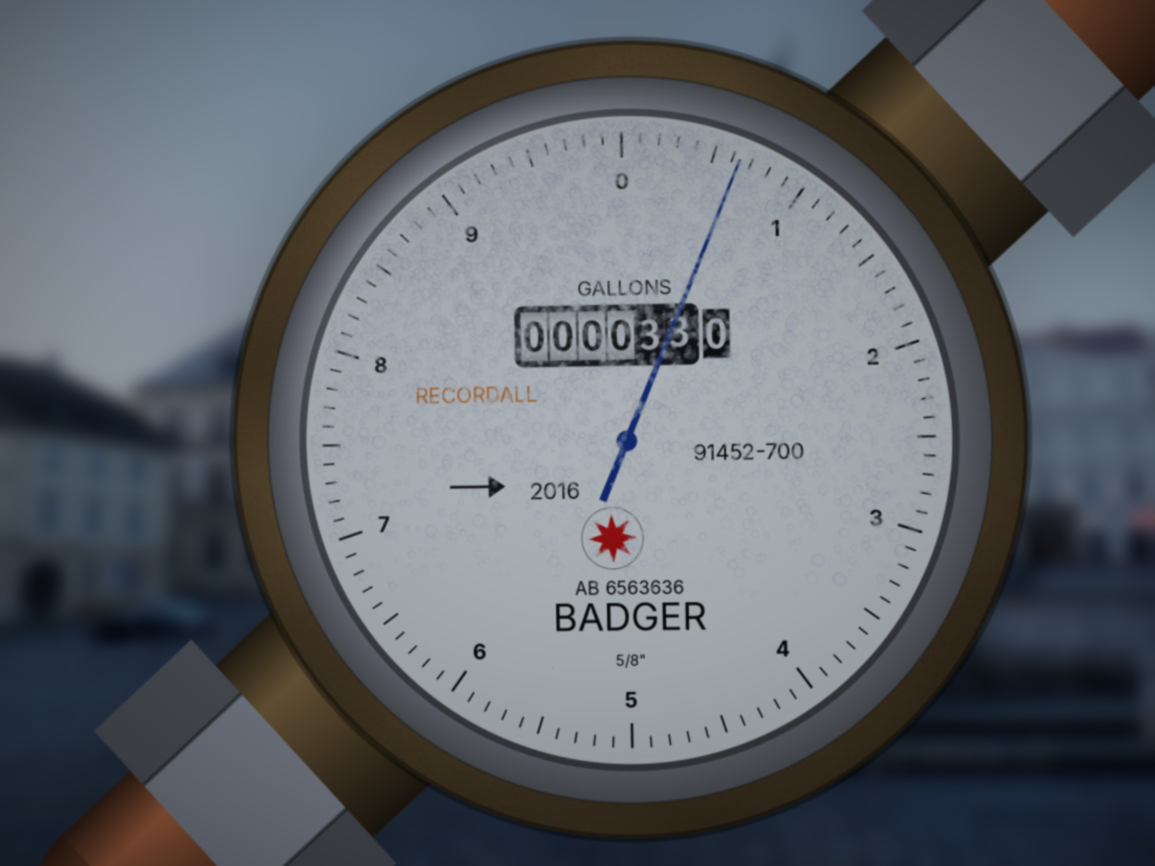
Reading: 330.6 gal
